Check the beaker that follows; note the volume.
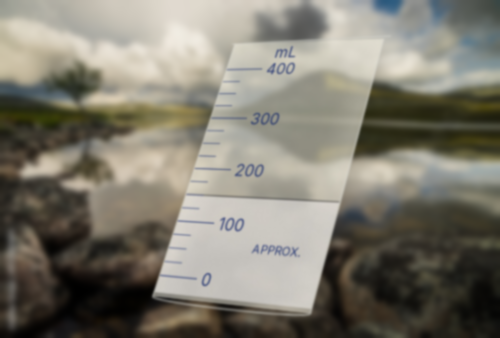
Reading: 150 mL
